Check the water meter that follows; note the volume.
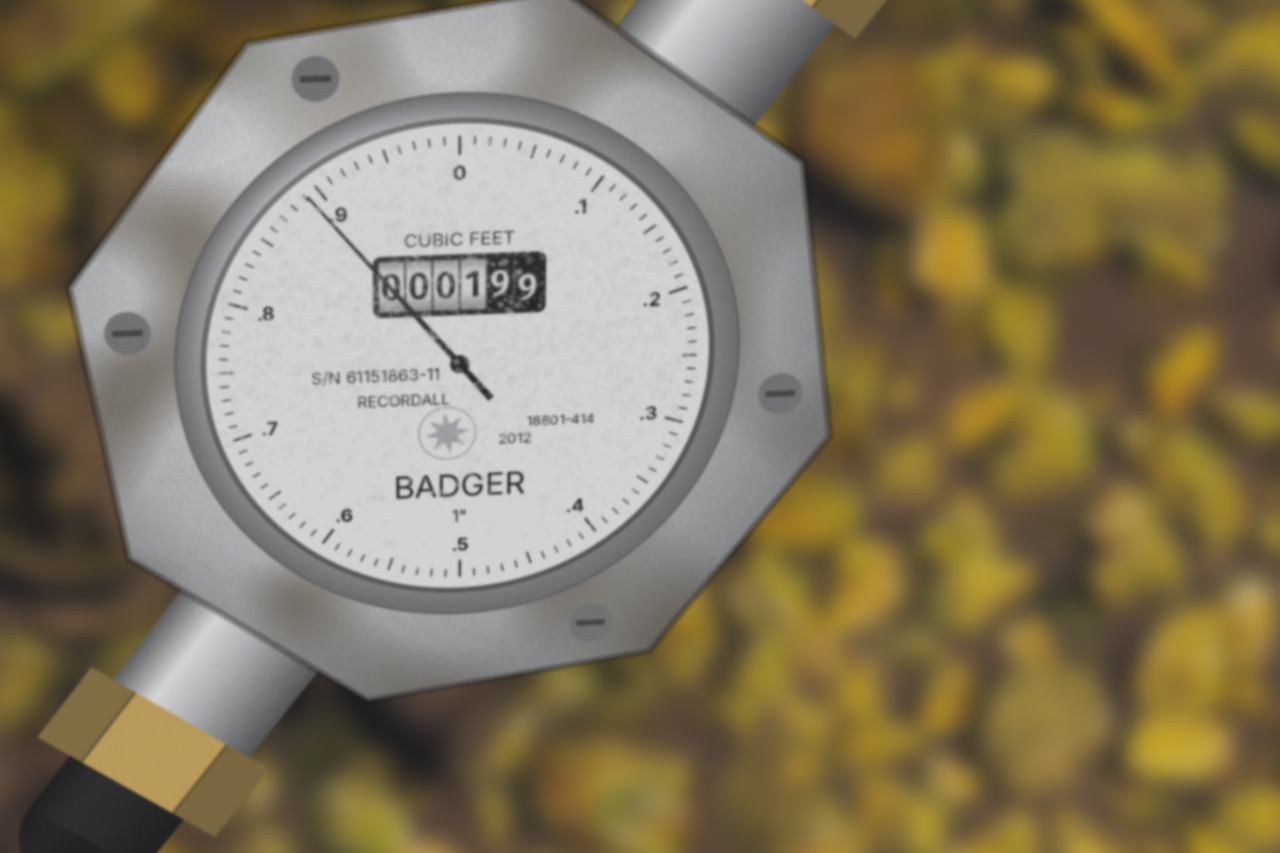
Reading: 198.89 ft³
